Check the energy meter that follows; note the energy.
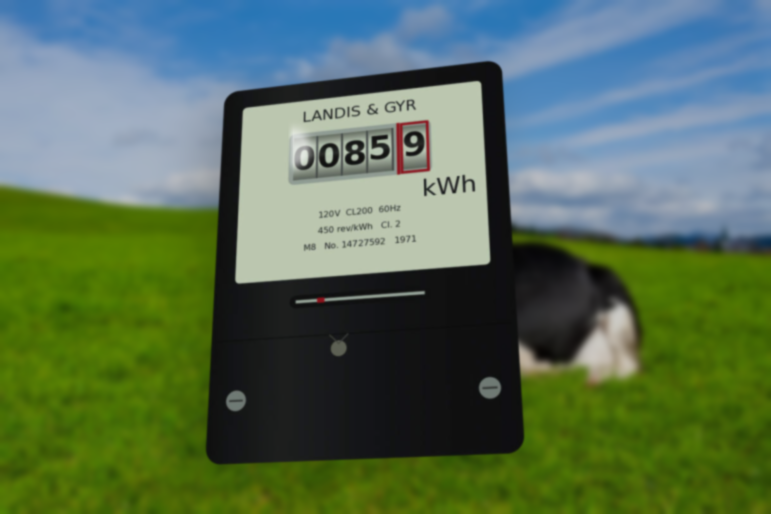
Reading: 85.9 kWh
